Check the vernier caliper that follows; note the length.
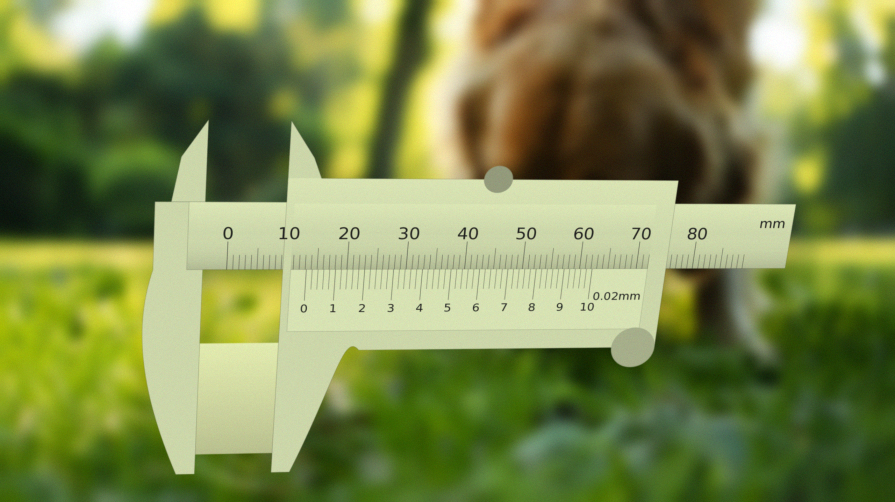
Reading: 13.2 mm
